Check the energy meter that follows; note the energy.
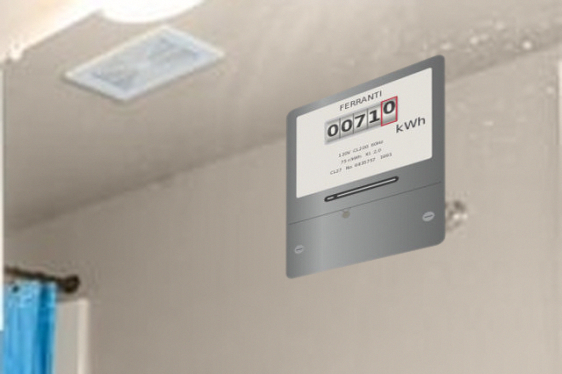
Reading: 71.0 kWh
